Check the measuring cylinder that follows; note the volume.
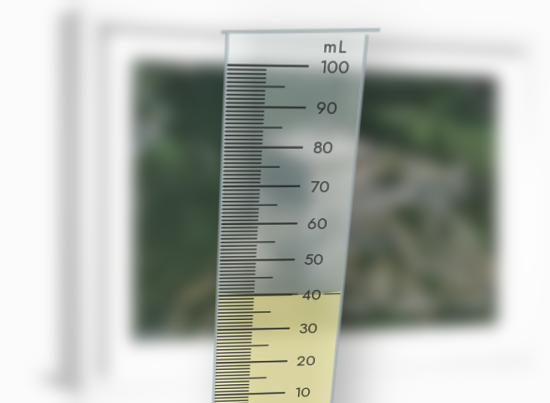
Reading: 40 mL
